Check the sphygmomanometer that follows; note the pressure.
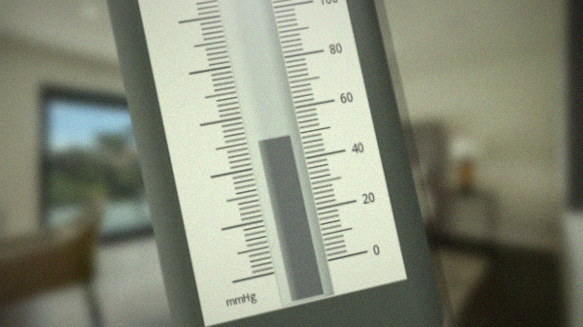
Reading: 50 mmHg
